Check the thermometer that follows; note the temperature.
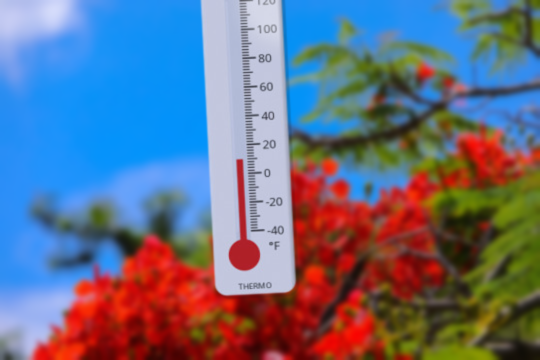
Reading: 10 °F
